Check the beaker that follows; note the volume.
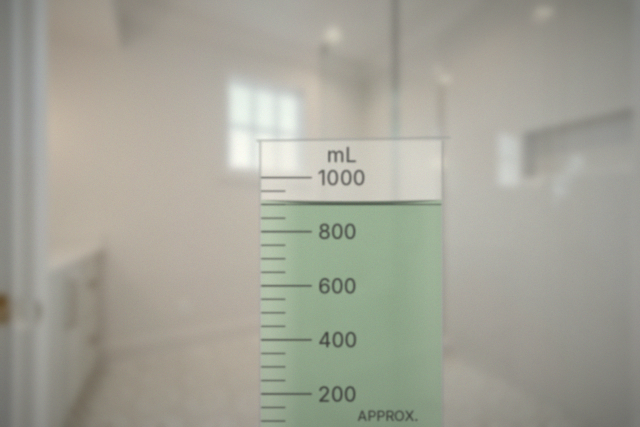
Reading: 900 mL
